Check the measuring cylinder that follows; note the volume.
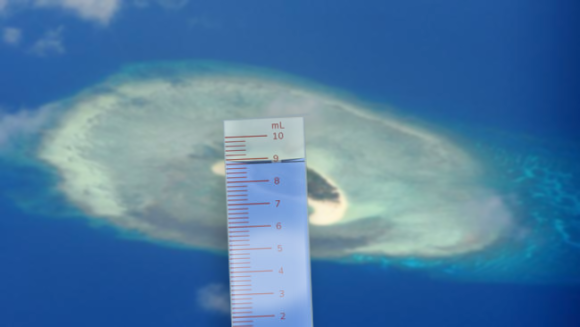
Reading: 8.8 mL
